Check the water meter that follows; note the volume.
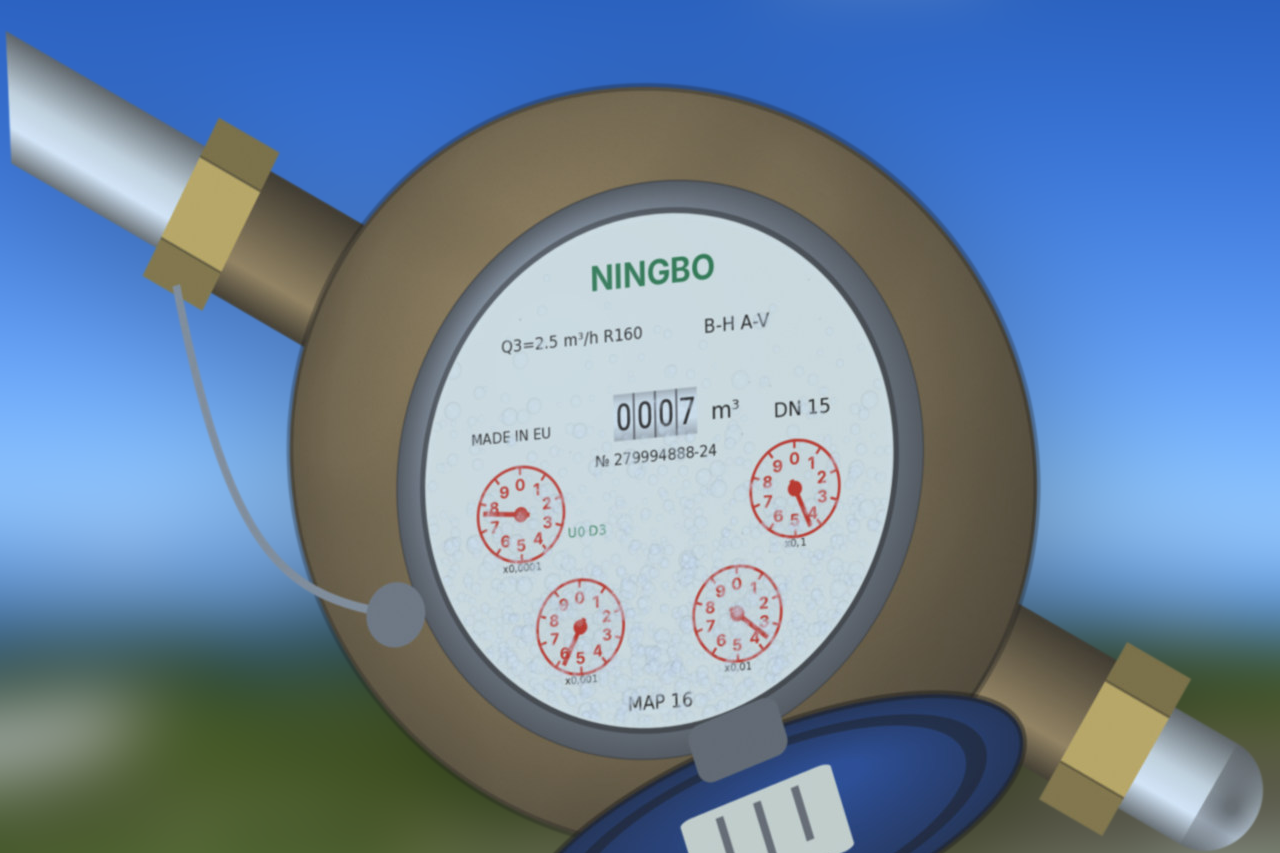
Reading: 7.4357 m³
